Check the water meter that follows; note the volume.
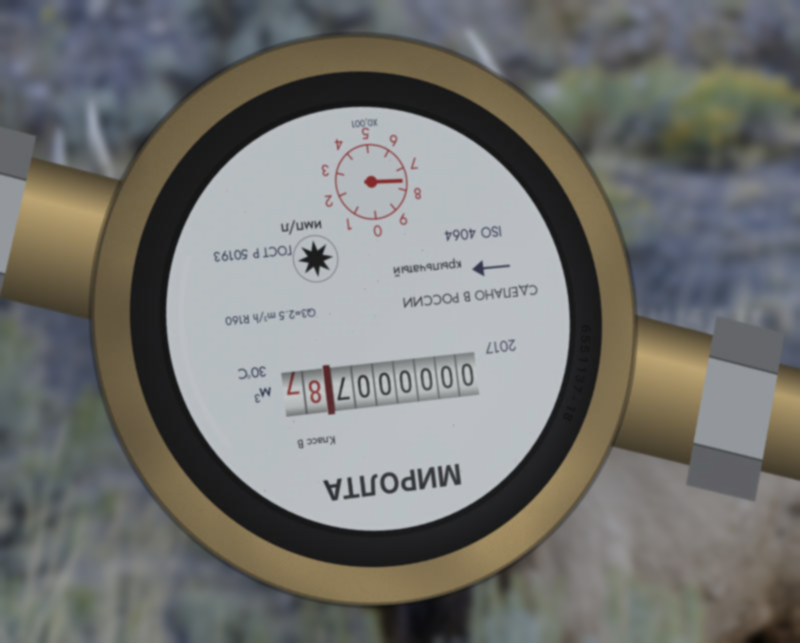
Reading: 7.867 m³
